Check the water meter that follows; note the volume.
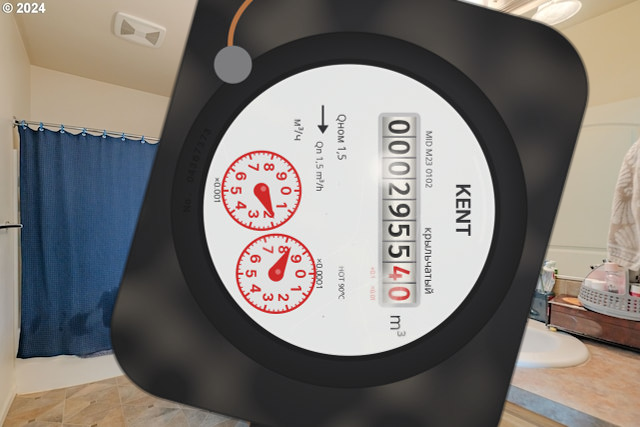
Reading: 2955.4018 m³
